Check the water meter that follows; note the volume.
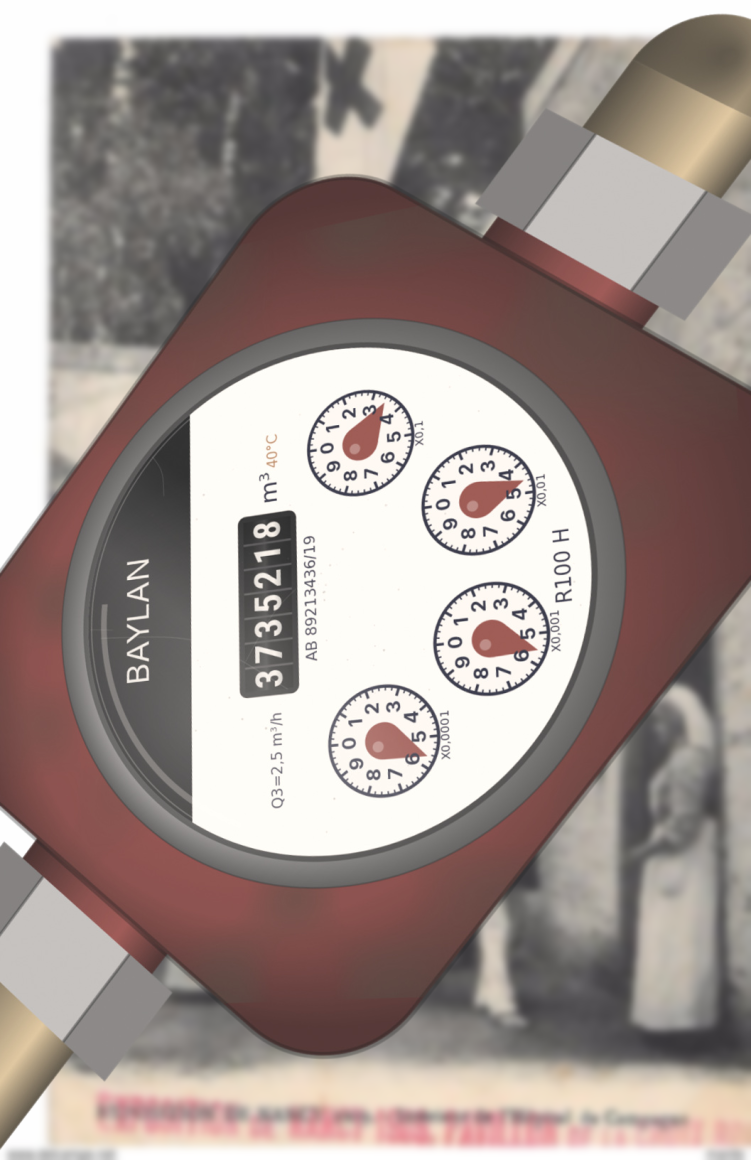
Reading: 3735218.3455 m³
